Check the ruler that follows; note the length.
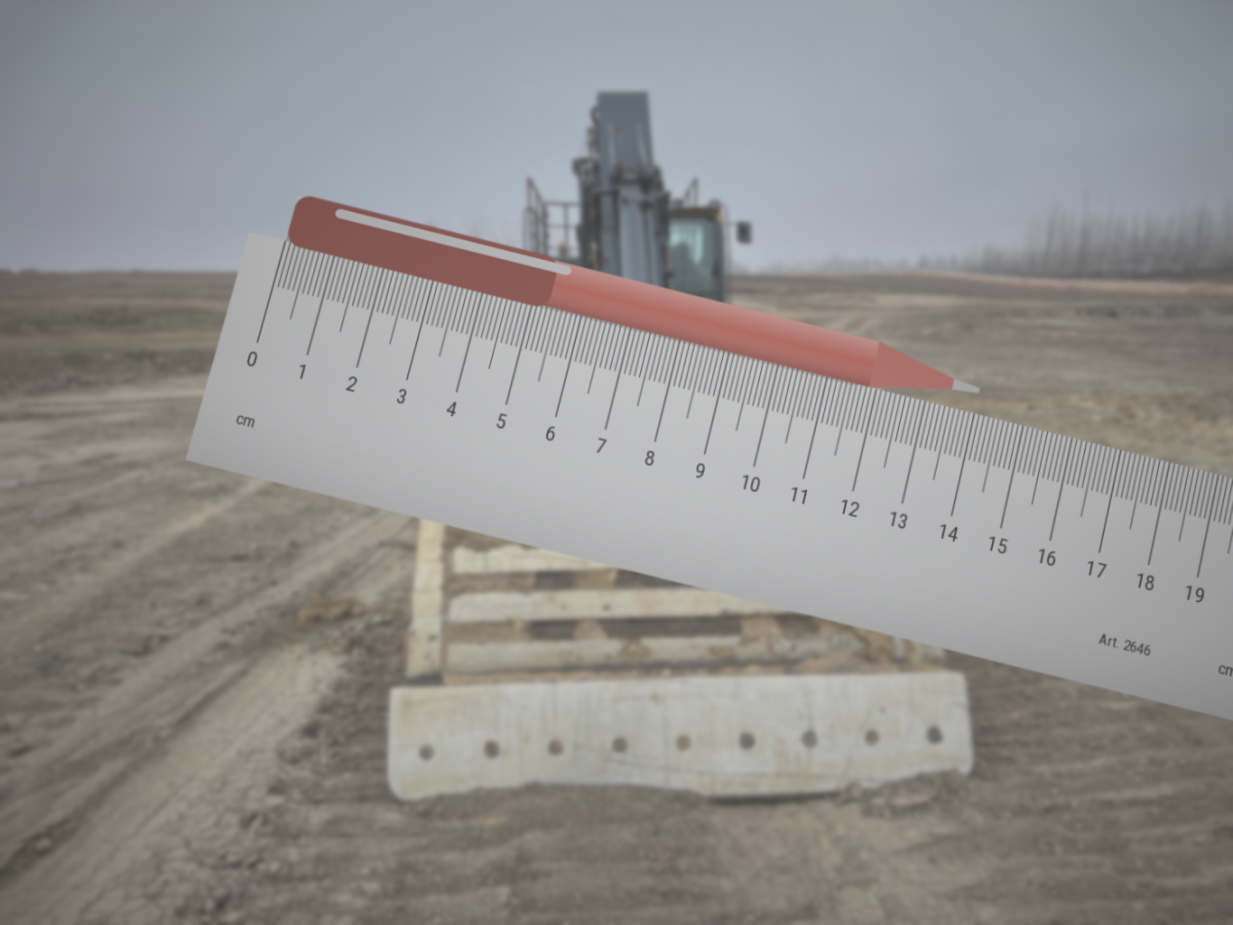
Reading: 14 cm
